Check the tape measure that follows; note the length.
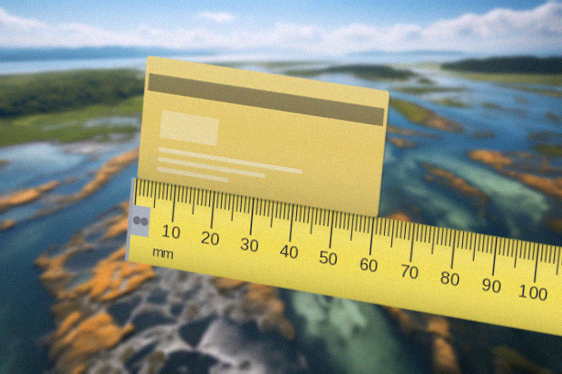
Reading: 61 mm
